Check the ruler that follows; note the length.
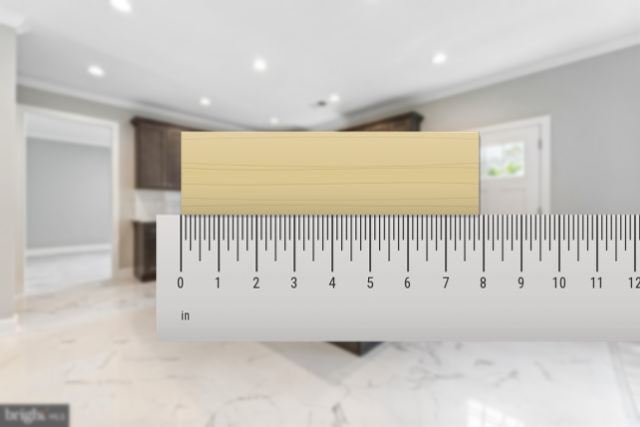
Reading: 7.875 in
